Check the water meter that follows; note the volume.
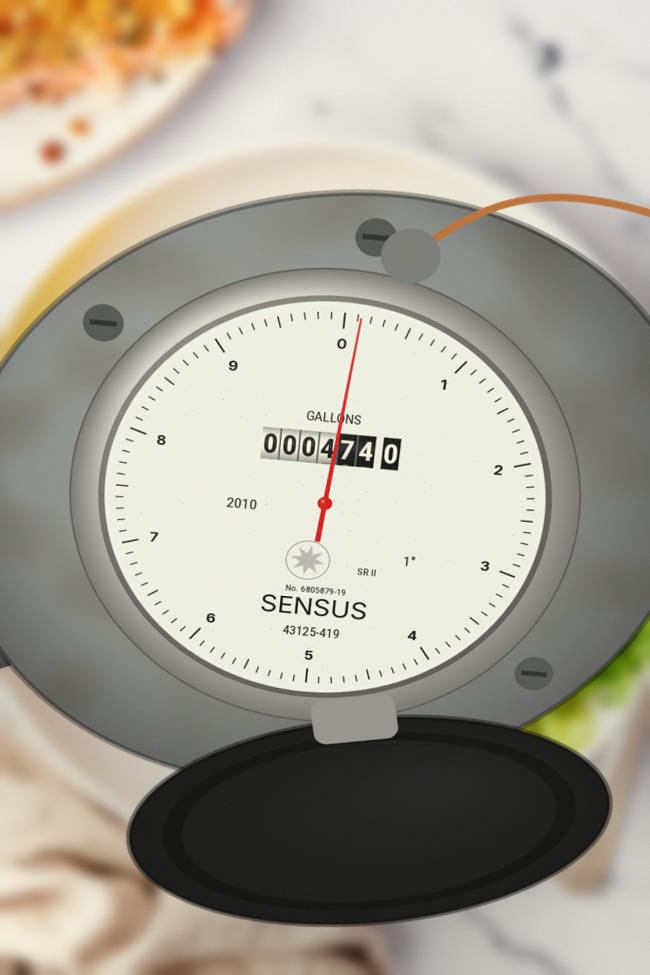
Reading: 4740.1 gal
